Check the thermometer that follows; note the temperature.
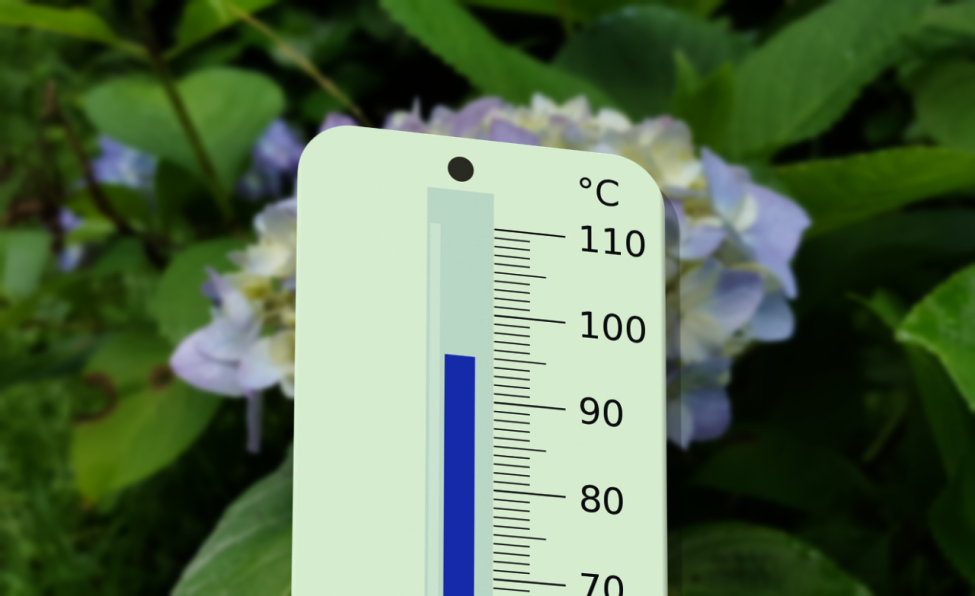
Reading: 95 °C
